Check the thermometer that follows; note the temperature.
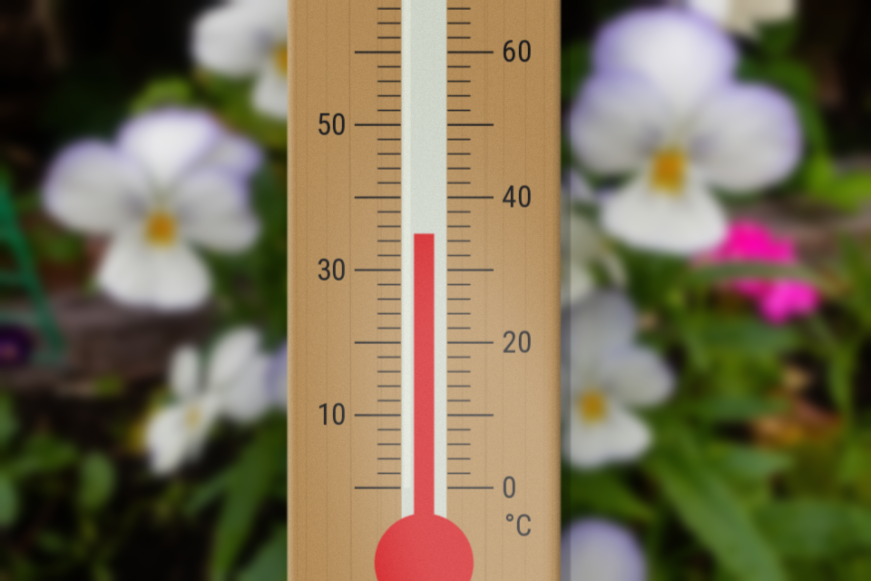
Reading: 35 °C
